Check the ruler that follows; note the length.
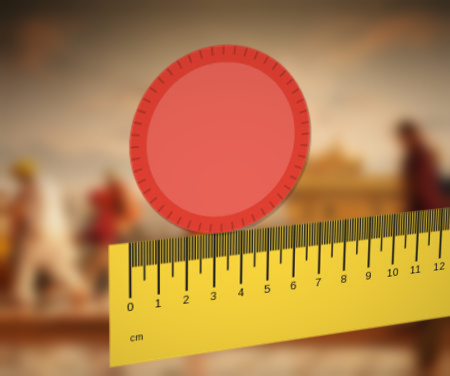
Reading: 6.5 cm
